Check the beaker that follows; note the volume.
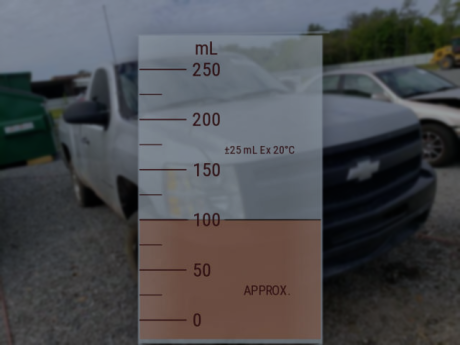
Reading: 100 mL
